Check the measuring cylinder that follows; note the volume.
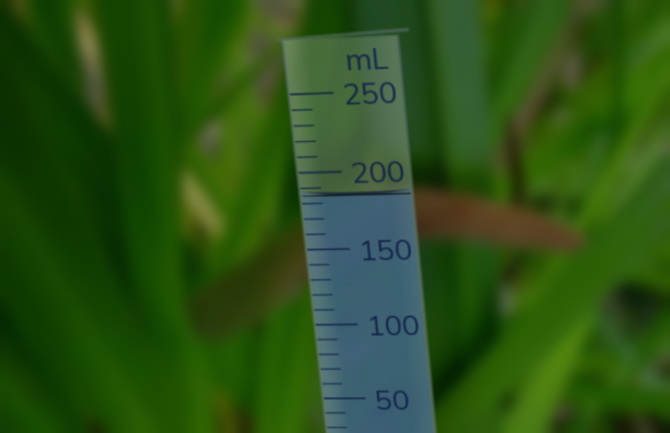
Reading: 185 mL
